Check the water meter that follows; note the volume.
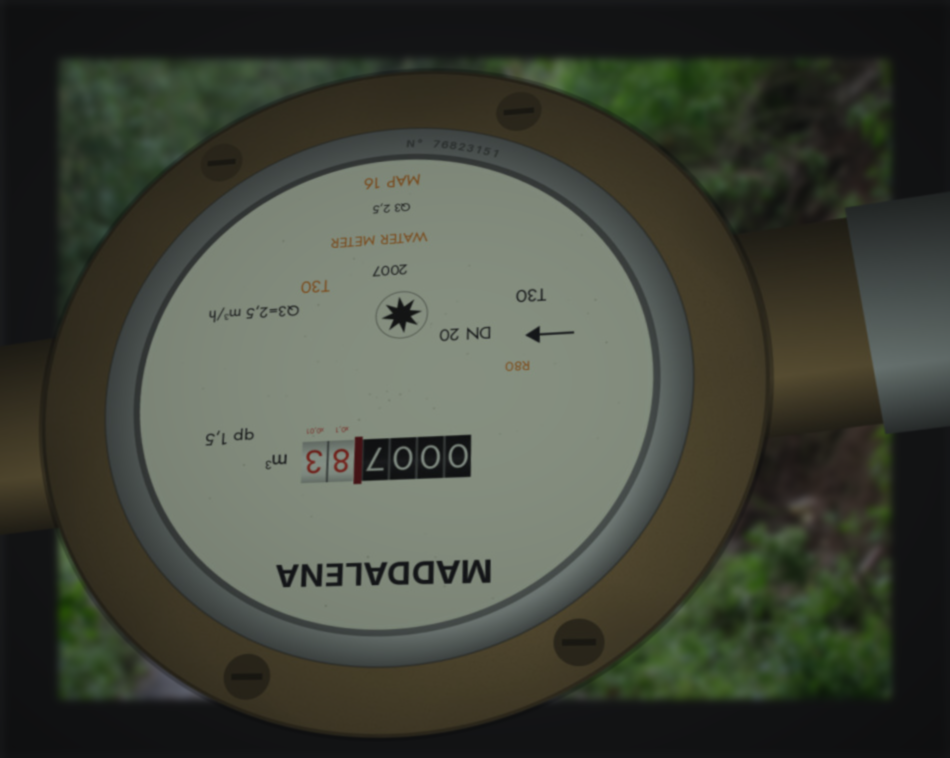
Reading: 7.83 m³
